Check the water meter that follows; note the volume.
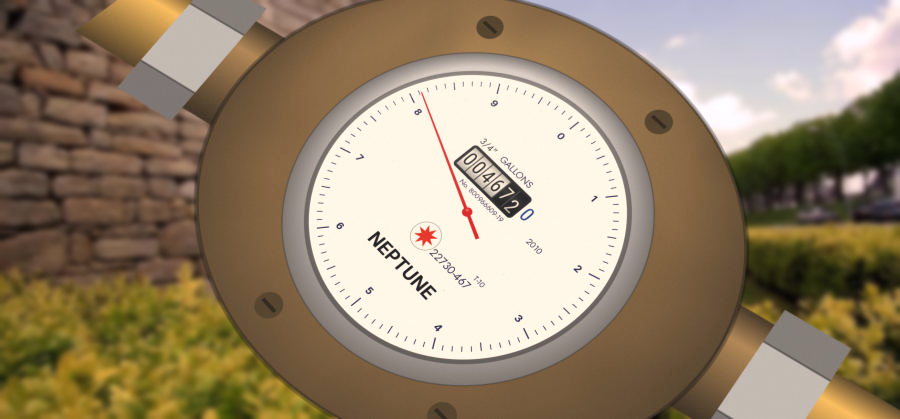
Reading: 46718.1 gal
